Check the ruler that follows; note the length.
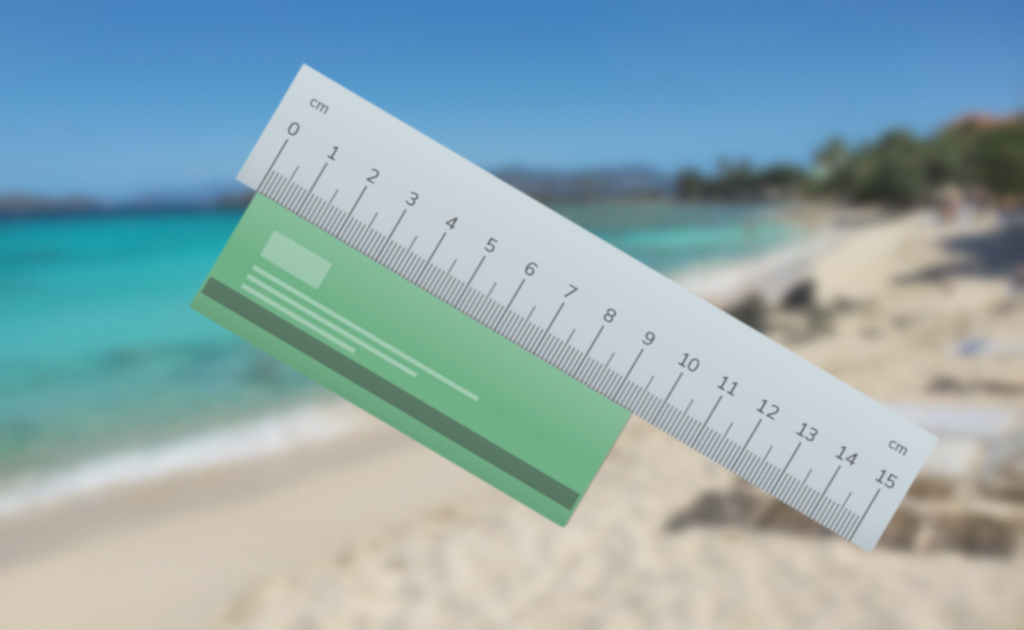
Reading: 9.5 cm
